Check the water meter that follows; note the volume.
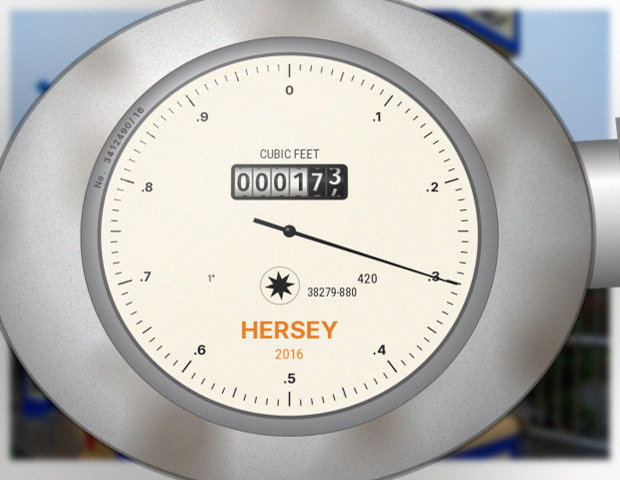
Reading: 173.30 ft³
